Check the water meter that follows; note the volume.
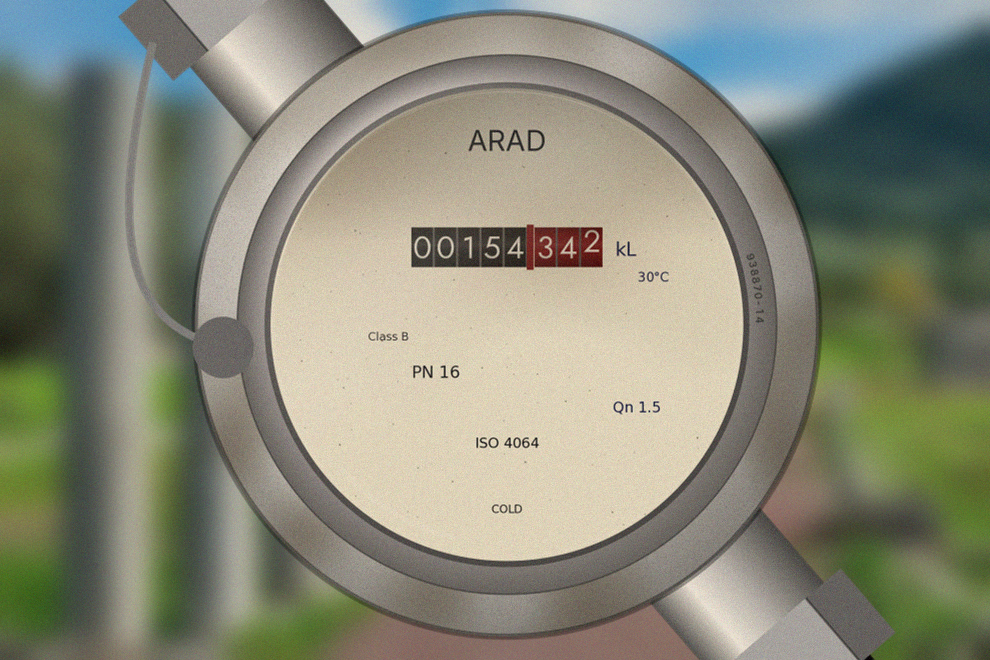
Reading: 154.342 kL
